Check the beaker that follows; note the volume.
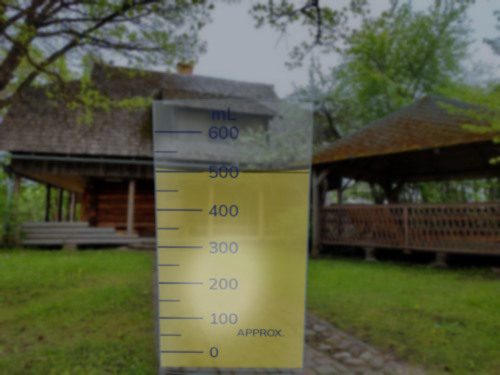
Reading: 500 mL
